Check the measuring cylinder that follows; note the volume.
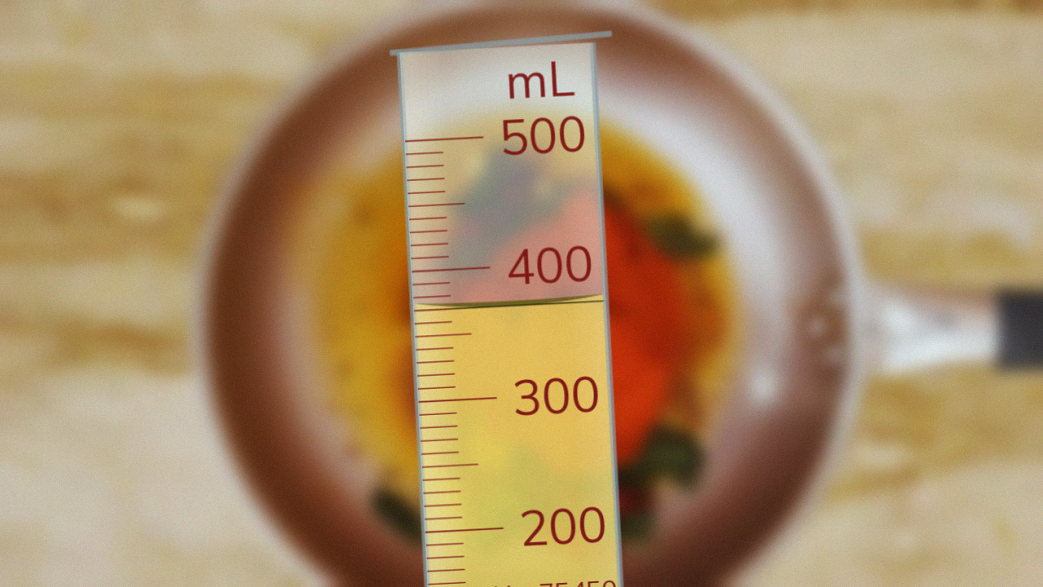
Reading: 370 mL
